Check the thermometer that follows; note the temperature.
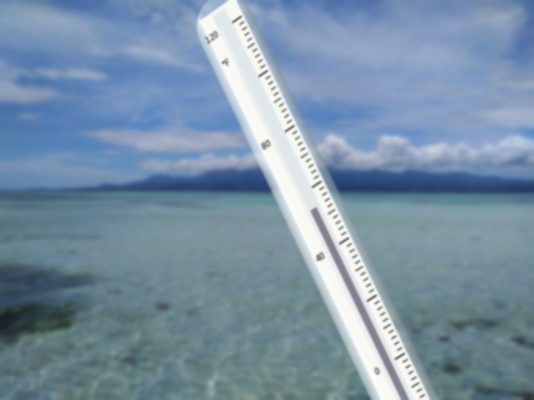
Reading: 54 °F
